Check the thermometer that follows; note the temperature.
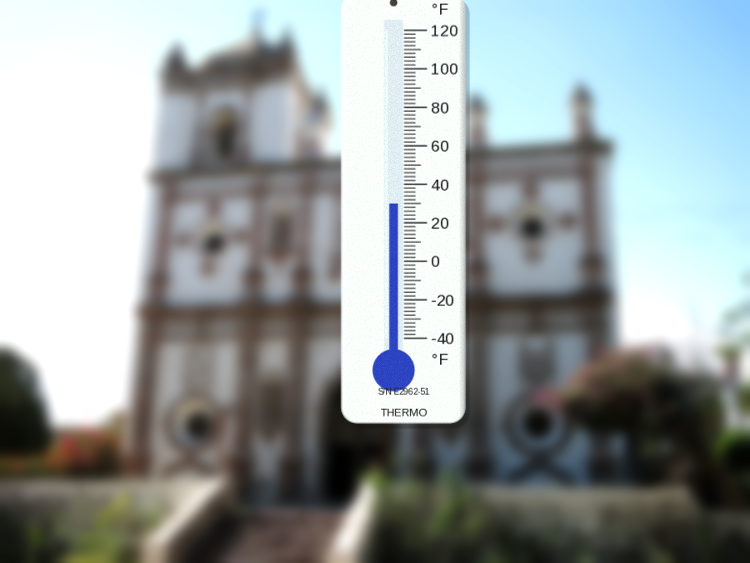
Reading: 30 °F
